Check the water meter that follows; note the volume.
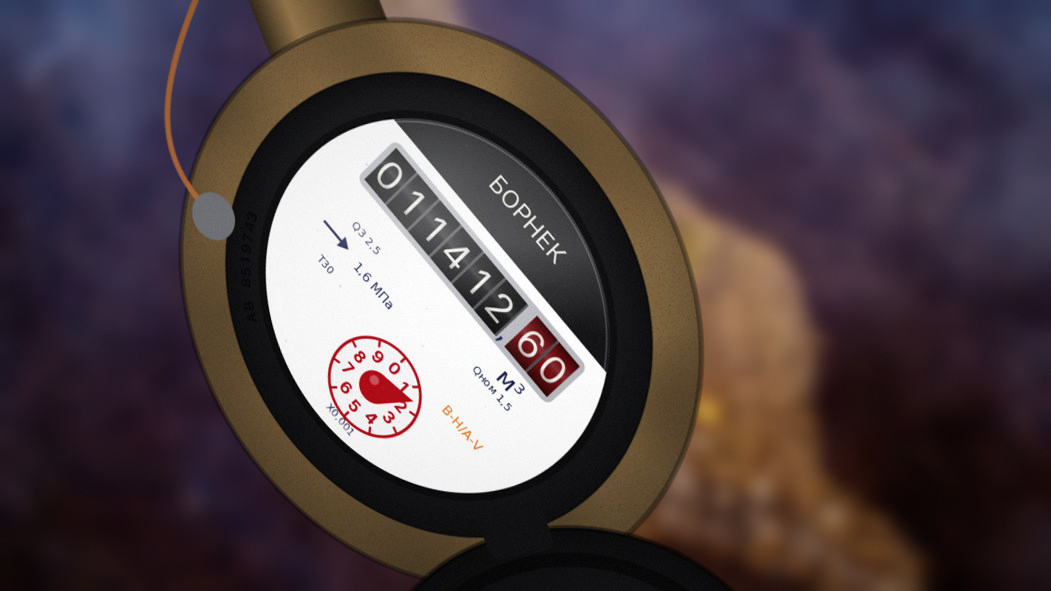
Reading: 11412.601 m³
